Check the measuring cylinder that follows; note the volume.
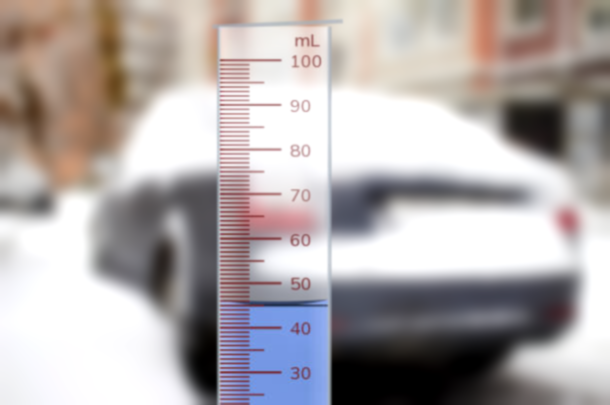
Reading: 45 mL
